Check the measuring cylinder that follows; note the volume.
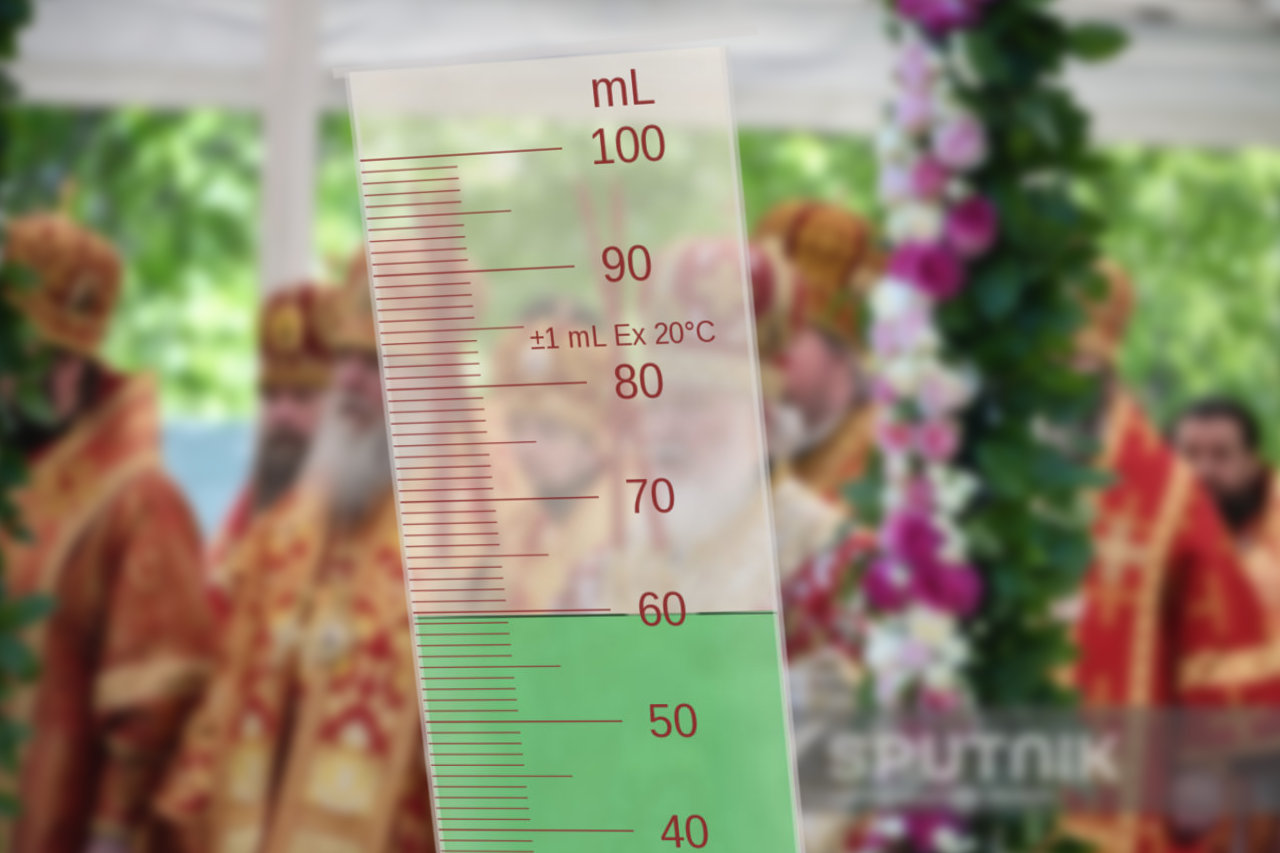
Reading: 59.5 mL
